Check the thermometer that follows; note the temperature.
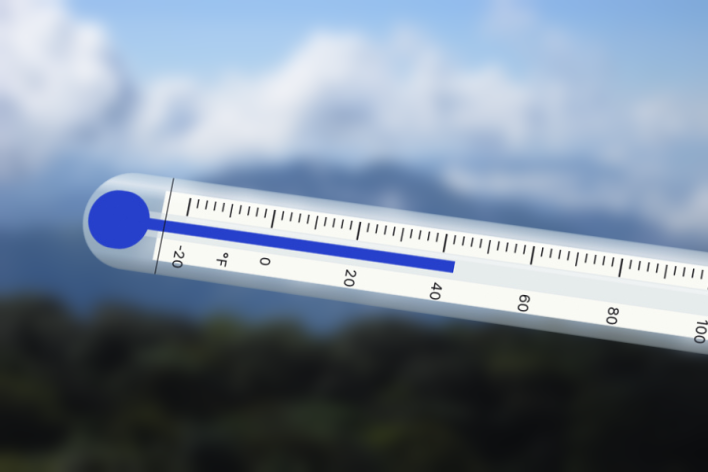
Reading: 43 °F
